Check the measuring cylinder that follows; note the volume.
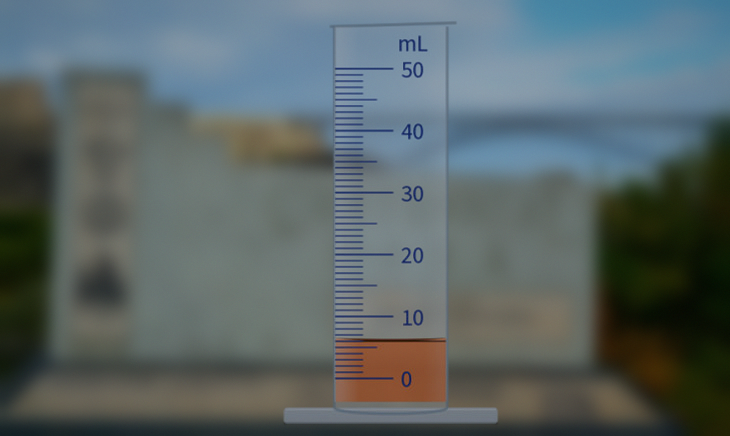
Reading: 6 mL
